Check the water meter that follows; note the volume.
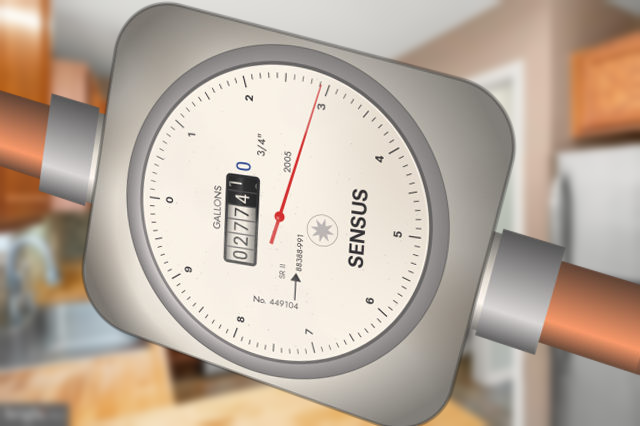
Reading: 277412.9 gal
